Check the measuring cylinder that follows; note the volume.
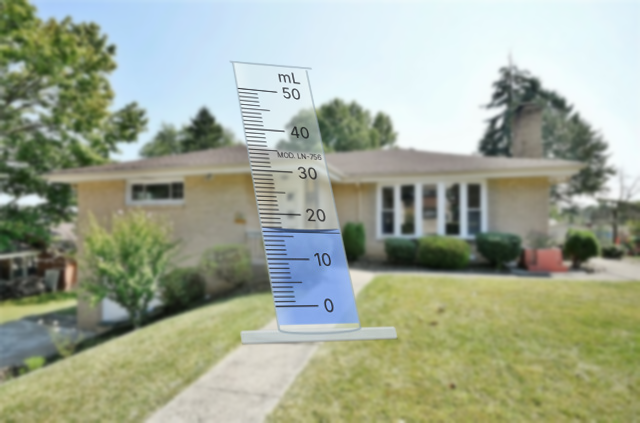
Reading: 16 mL
